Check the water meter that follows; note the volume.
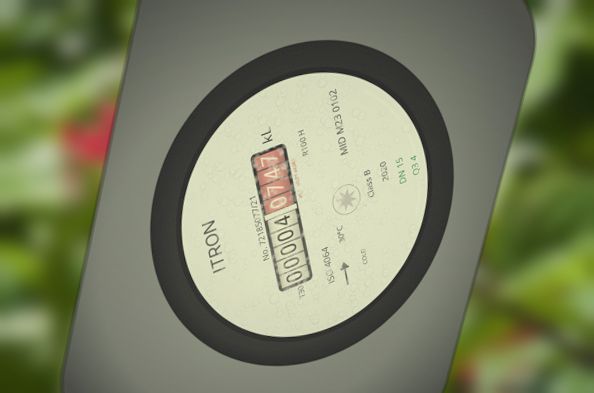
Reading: 4.0747 kL
